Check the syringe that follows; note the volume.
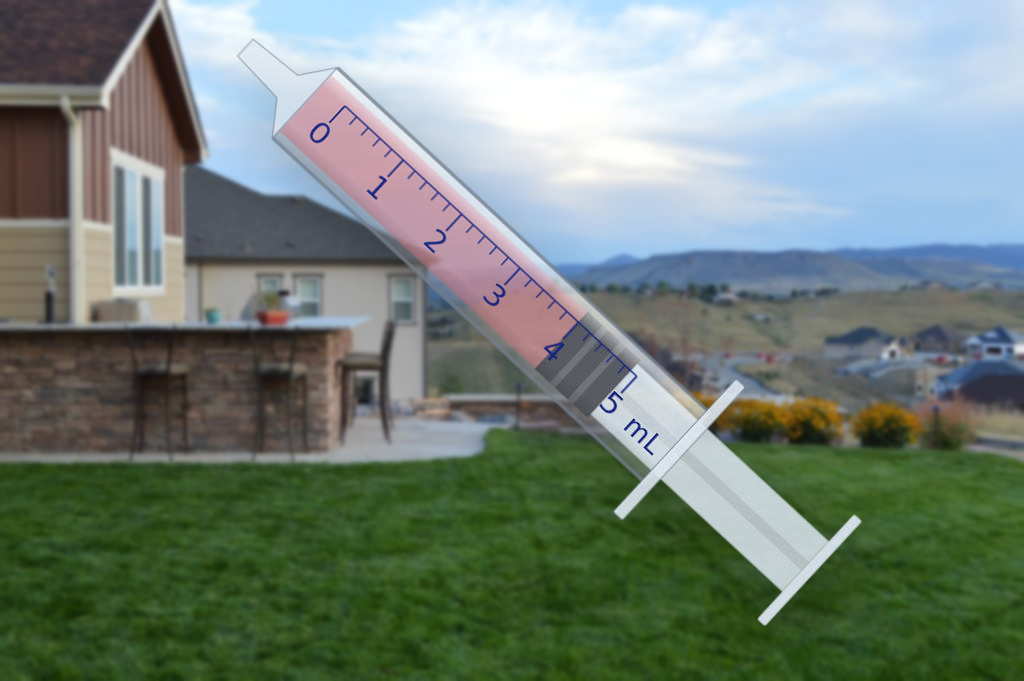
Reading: 4 mL
